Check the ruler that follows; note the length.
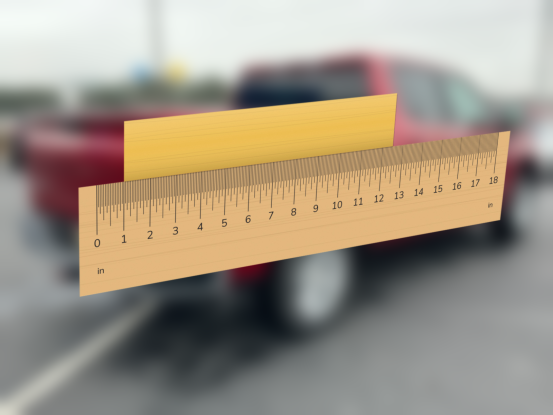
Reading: 11.5 in
